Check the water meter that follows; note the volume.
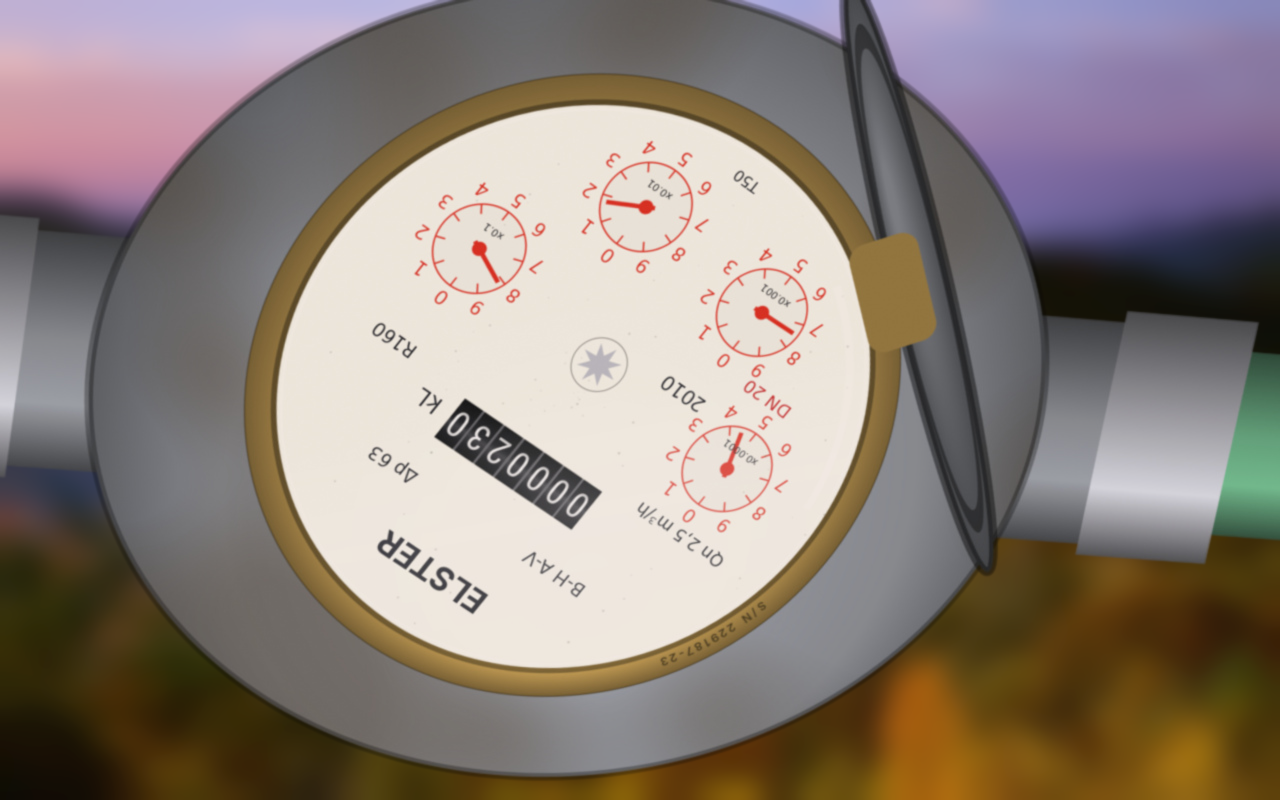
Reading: 230.8174 kL
